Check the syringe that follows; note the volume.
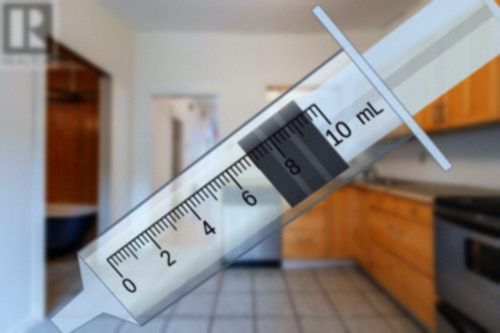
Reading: 7 mL
